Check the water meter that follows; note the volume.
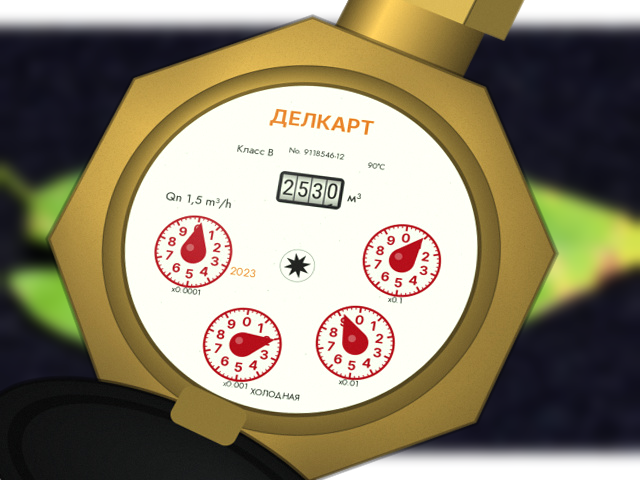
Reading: 2530.0920 m³
